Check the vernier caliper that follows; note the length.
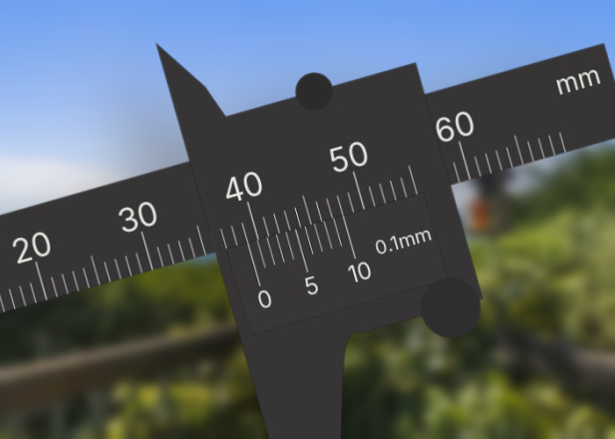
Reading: 39.0 mm
